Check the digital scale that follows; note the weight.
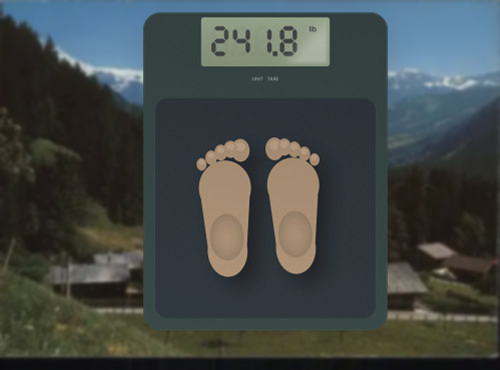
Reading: 241.8 lb
